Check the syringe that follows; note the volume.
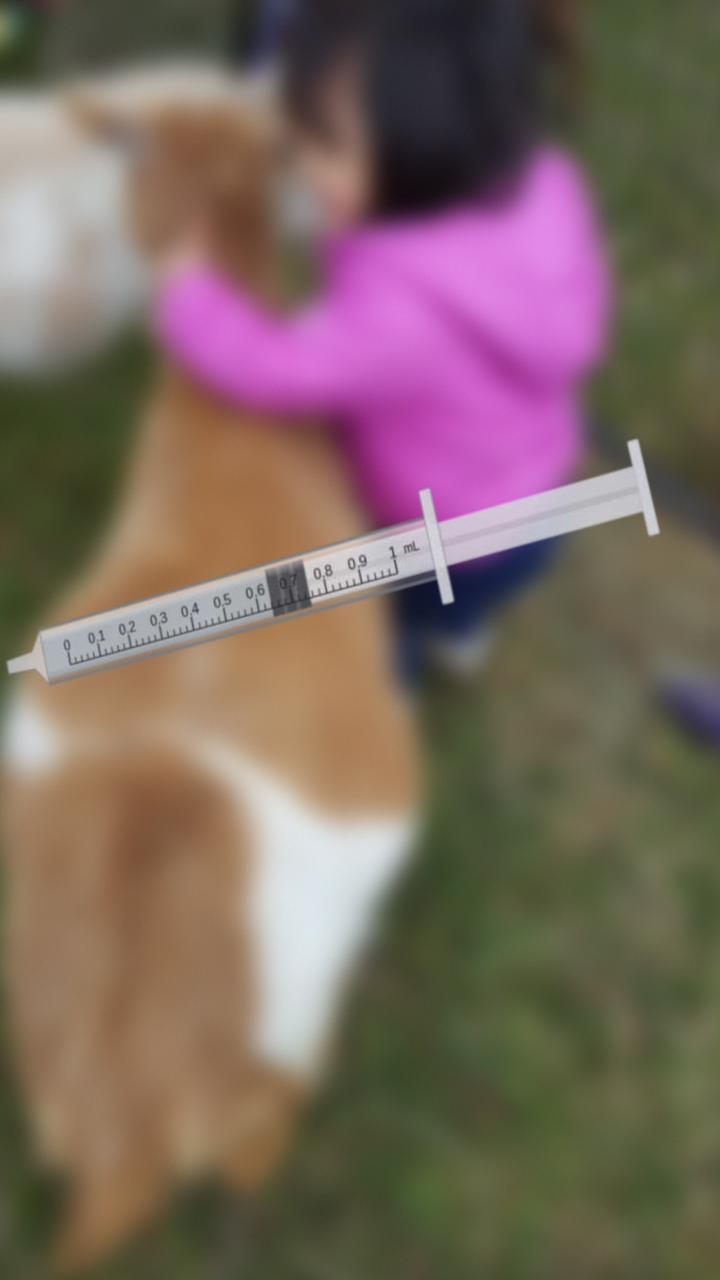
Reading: 0.64 mL
